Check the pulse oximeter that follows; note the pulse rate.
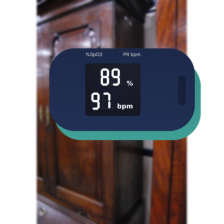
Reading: 97 bpm
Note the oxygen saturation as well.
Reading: 89 %
